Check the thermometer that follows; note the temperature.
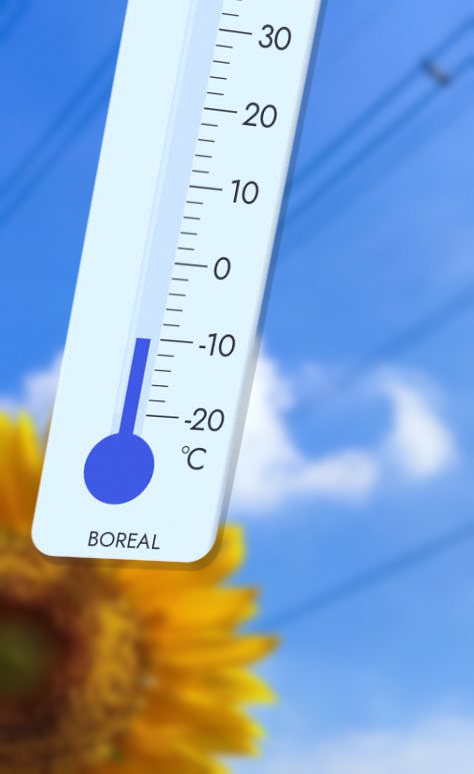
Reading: -10 °C
